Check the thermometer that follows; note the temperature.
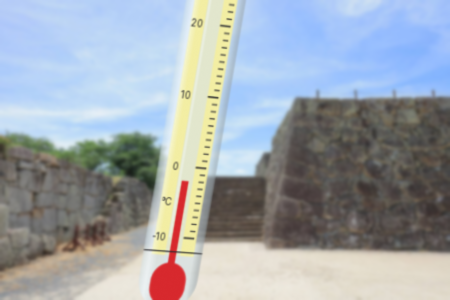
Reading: -2 °C
